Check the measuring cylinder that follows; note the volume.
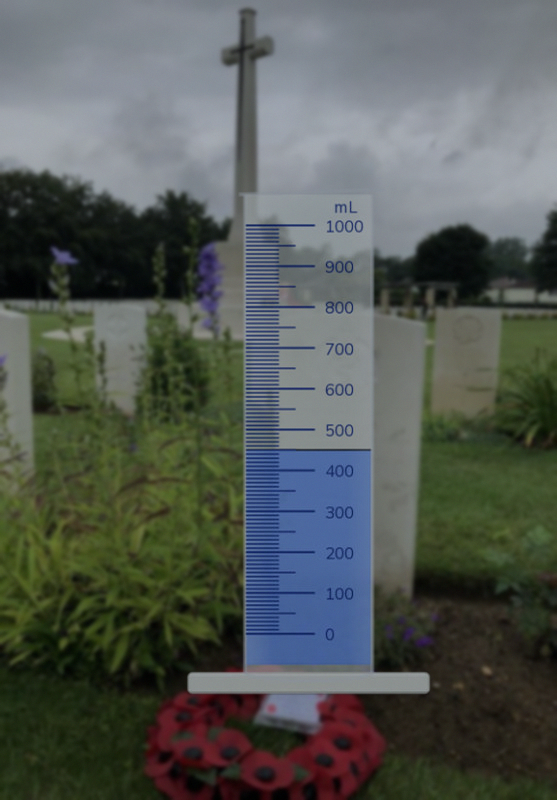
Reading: 450 mL
